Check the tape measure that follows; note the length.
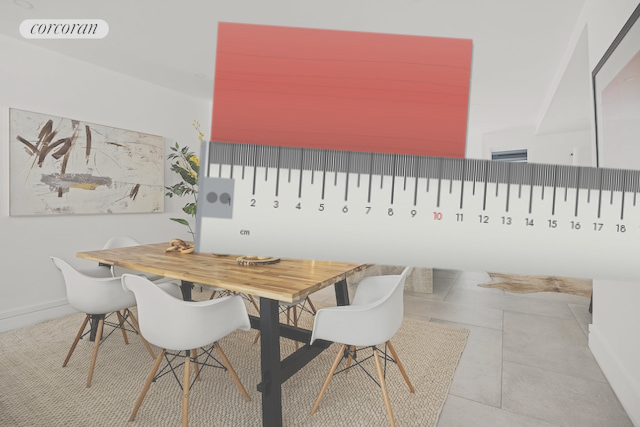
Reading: 11 cm
